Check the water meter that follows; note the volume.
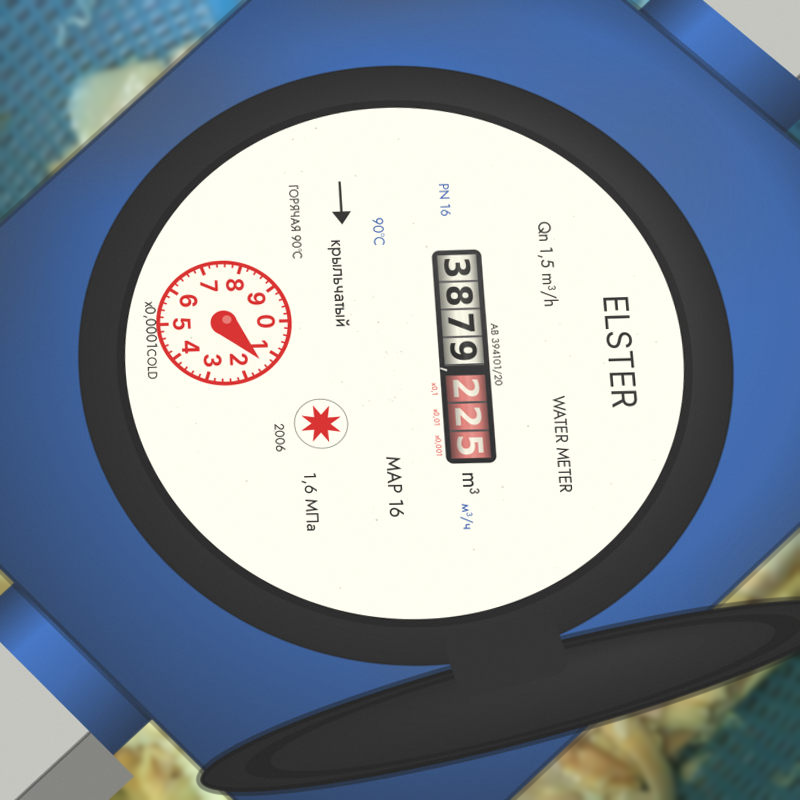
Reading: 3879.2251 m³
